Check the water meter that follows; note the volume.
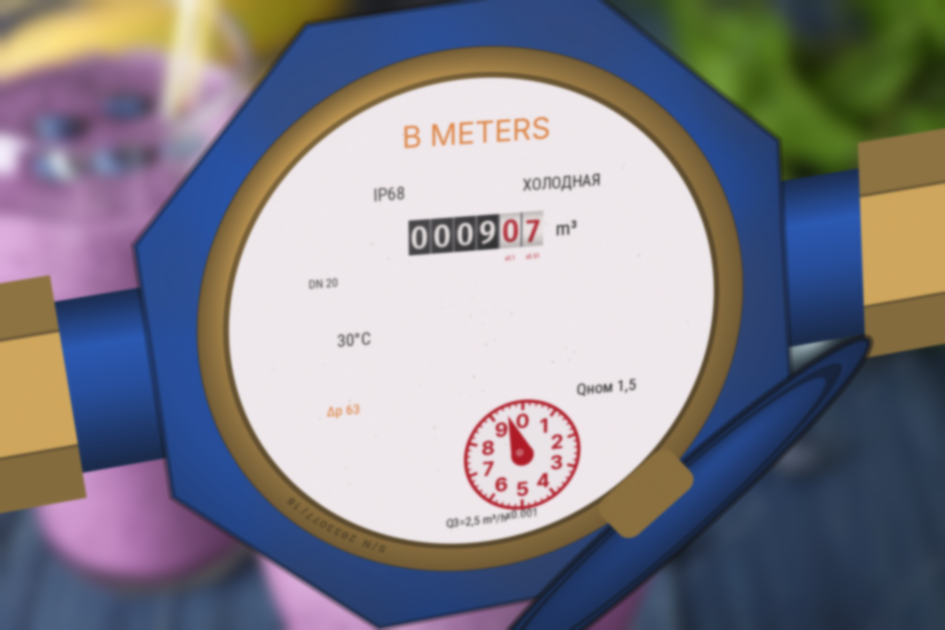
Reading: 9.069 m³
